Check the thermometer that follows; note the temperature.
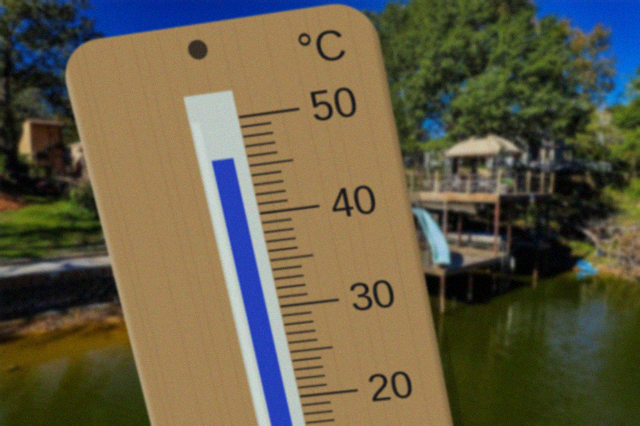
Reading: 46 °C
